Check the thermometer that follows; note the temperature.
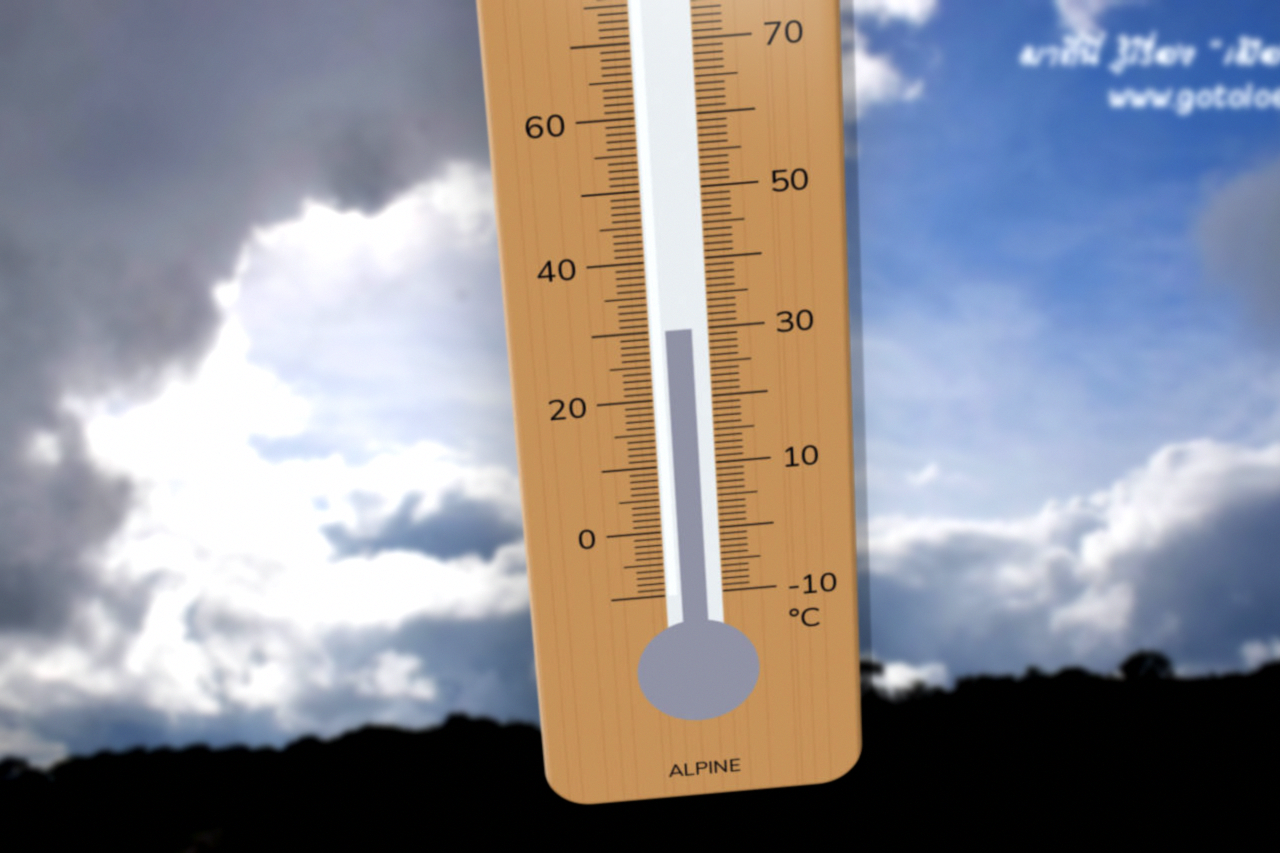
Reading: 30 °C
